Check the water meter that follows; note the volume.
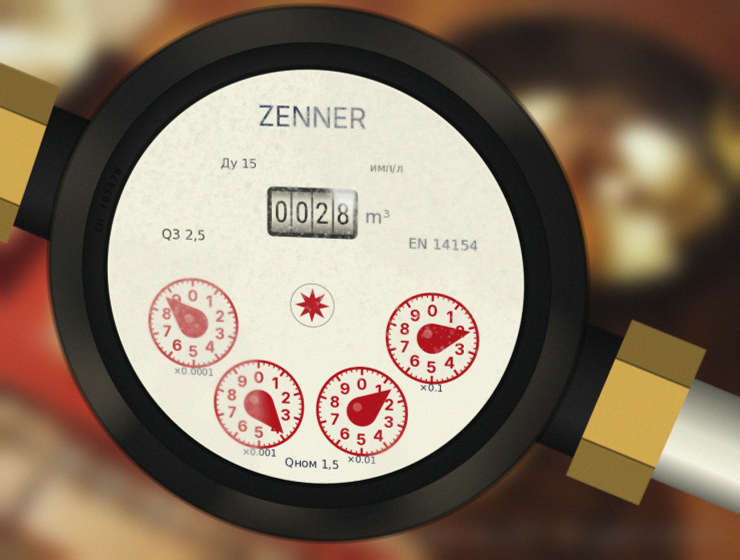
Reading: 28.2138 m³
